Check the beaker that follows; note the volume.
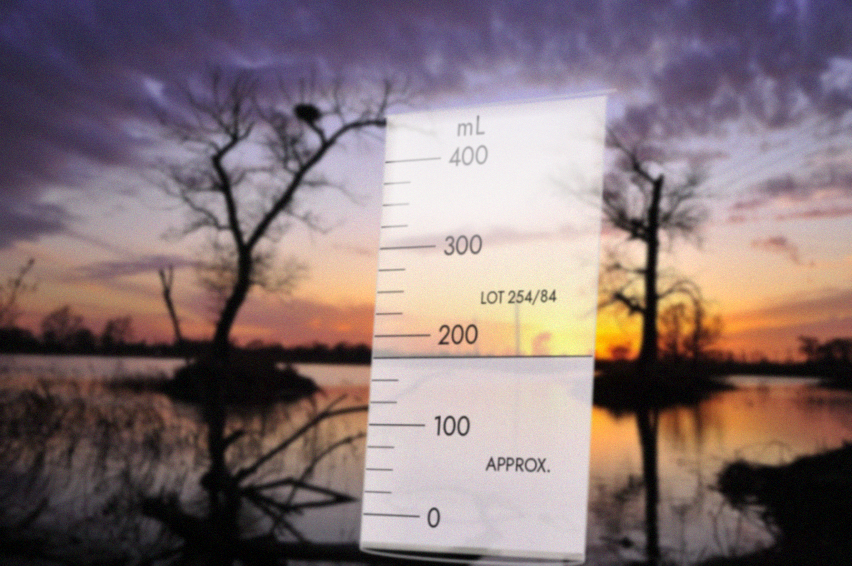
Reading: 175 mL
